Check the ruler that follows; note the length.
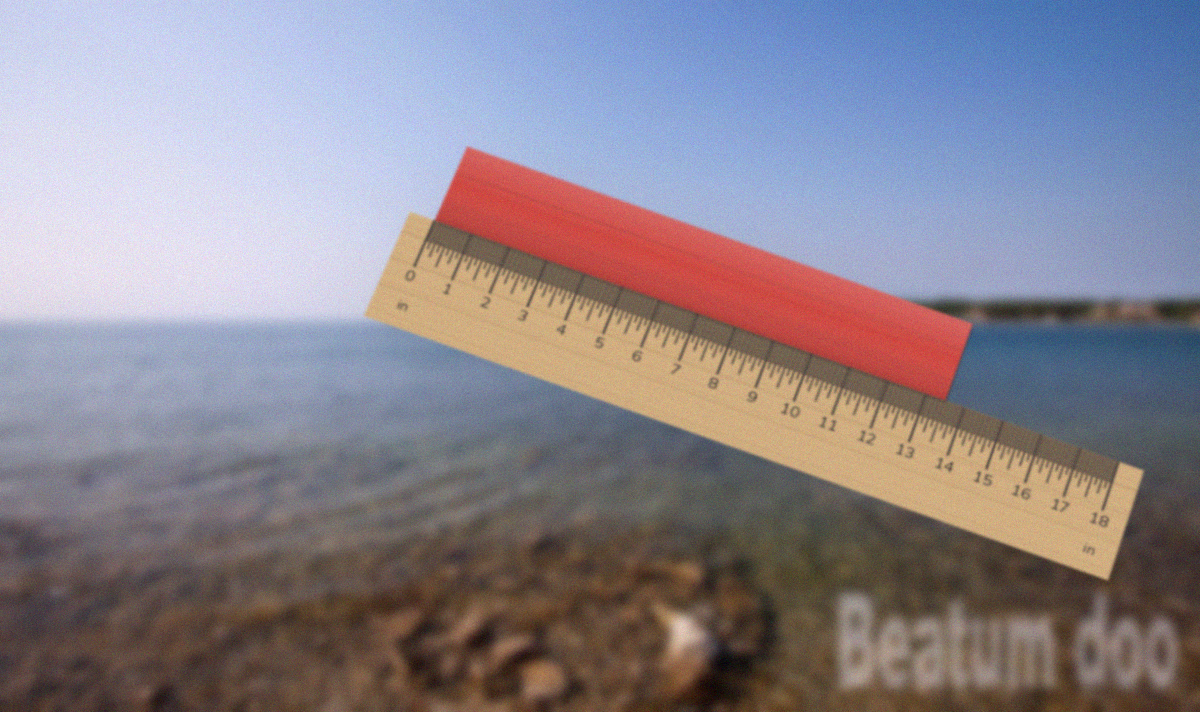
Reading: 13.5 in
